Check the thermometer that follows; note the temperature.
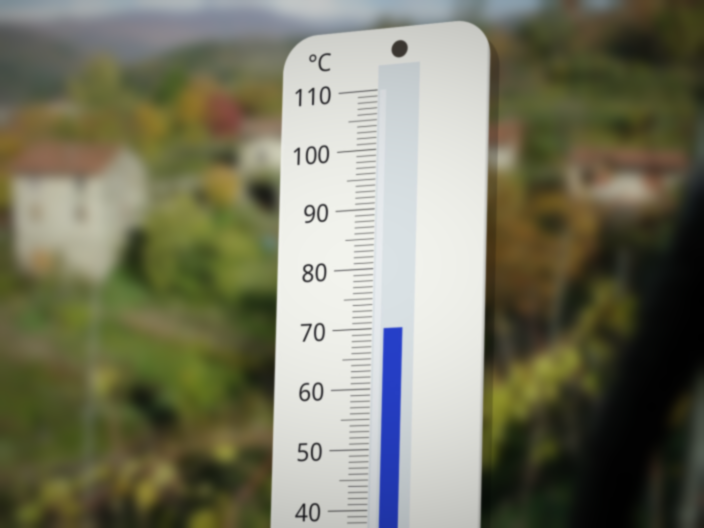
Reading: 70 °C
